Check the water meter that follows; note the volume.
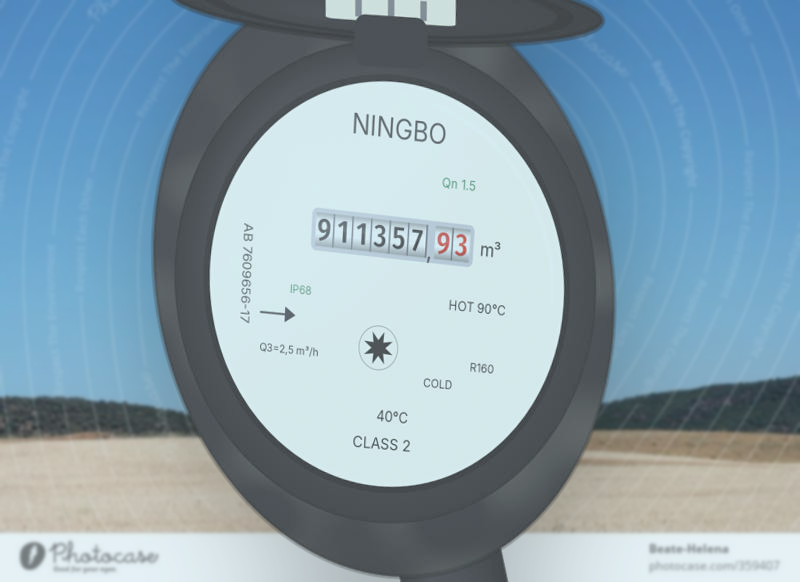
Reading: 911357.93 m³
